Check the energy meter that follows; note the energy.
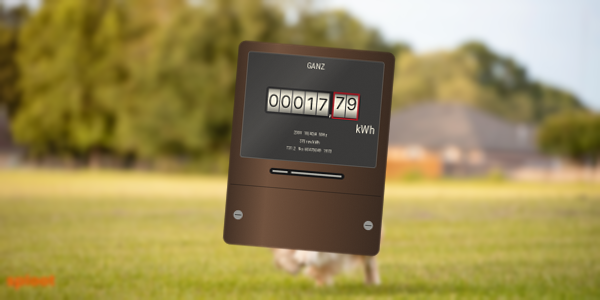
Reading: 17.79 kWh
